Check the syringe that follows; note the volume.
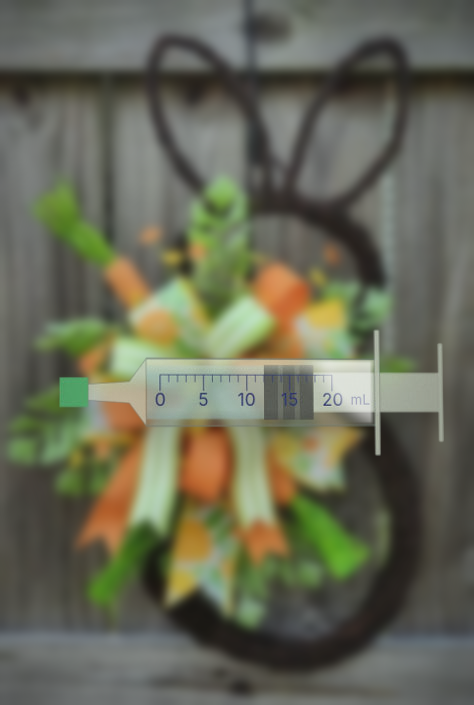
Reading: 12 mL
